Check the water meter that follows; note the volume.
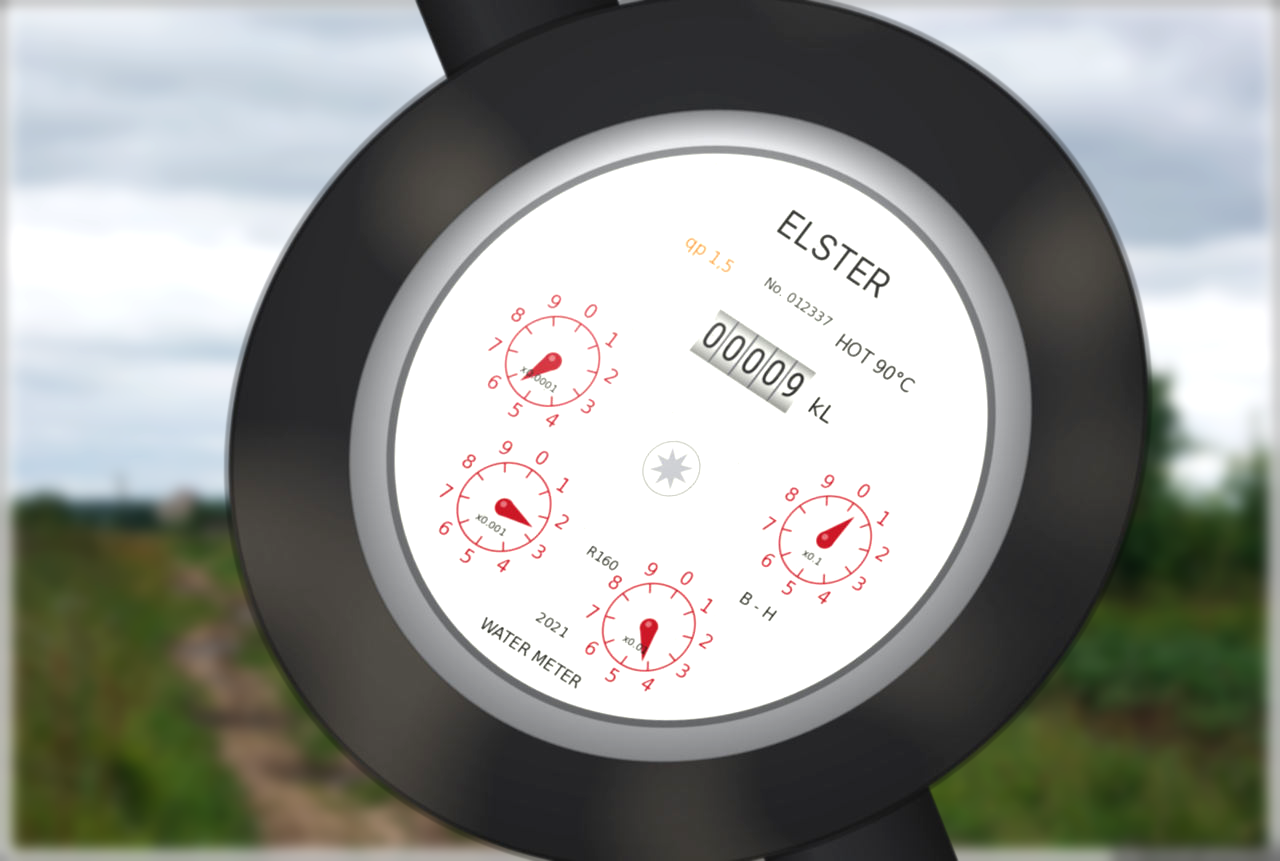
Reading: 9.0425 kL
